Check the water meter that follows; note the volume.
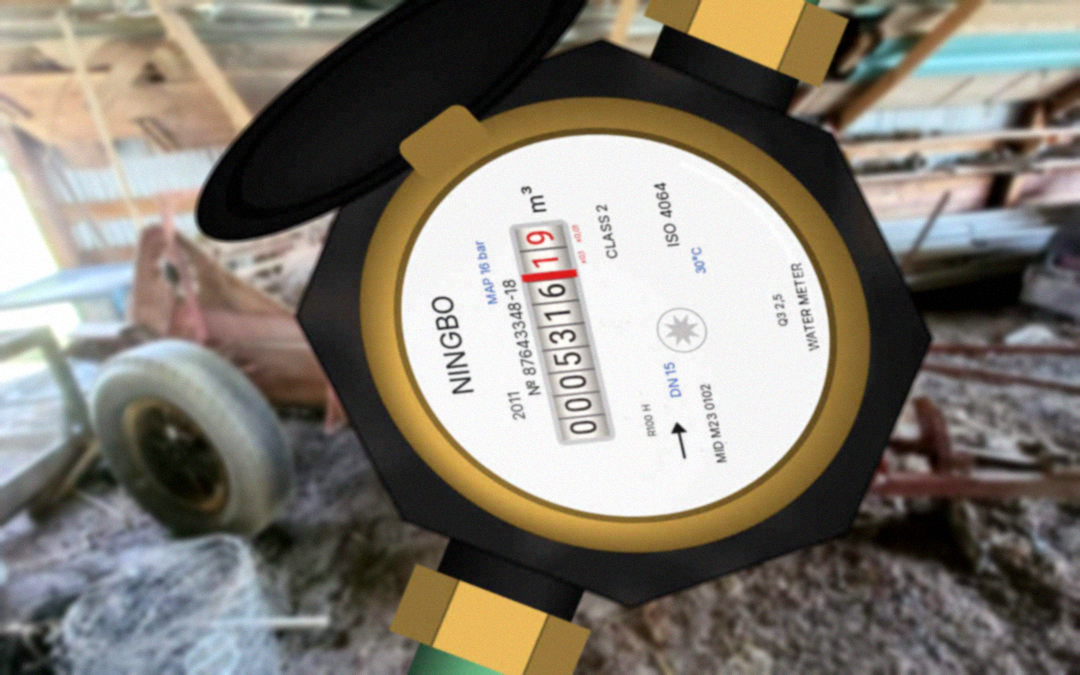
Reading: 5316.19 m³
